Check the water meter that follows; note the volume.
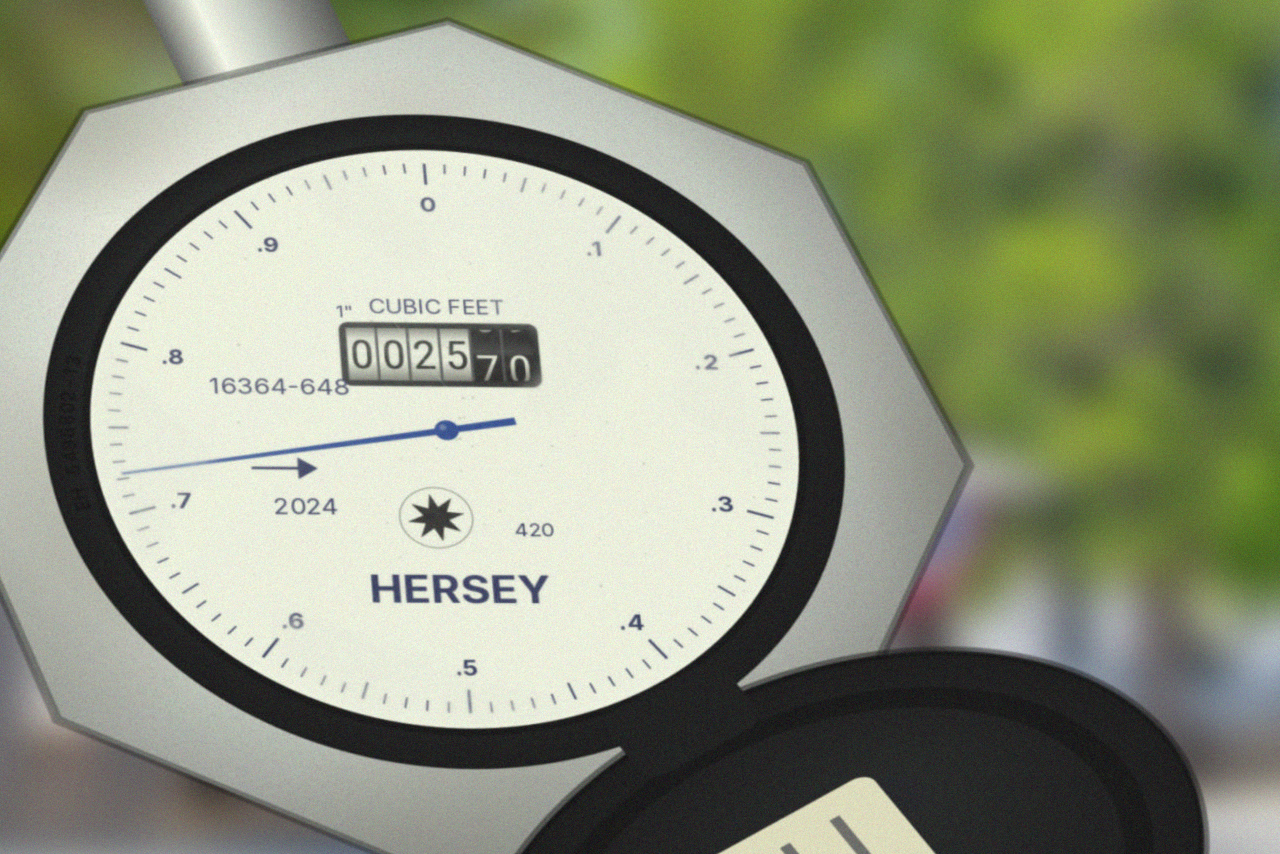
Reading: 2569.72 ft³
